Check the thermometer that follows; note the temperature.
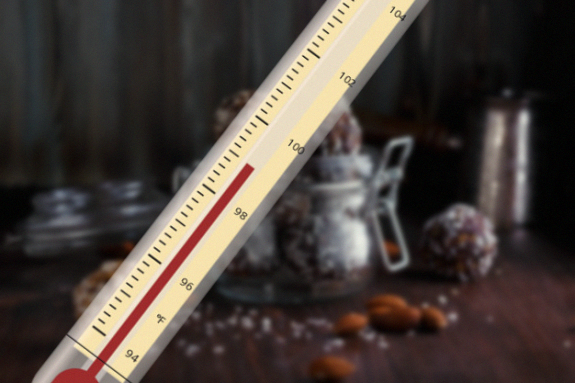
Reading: 99 °F
